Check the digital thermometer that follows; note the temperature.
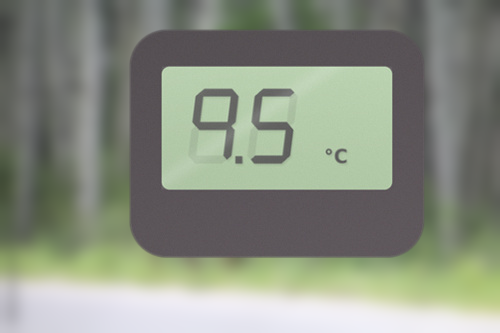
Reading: 9.5 °C
